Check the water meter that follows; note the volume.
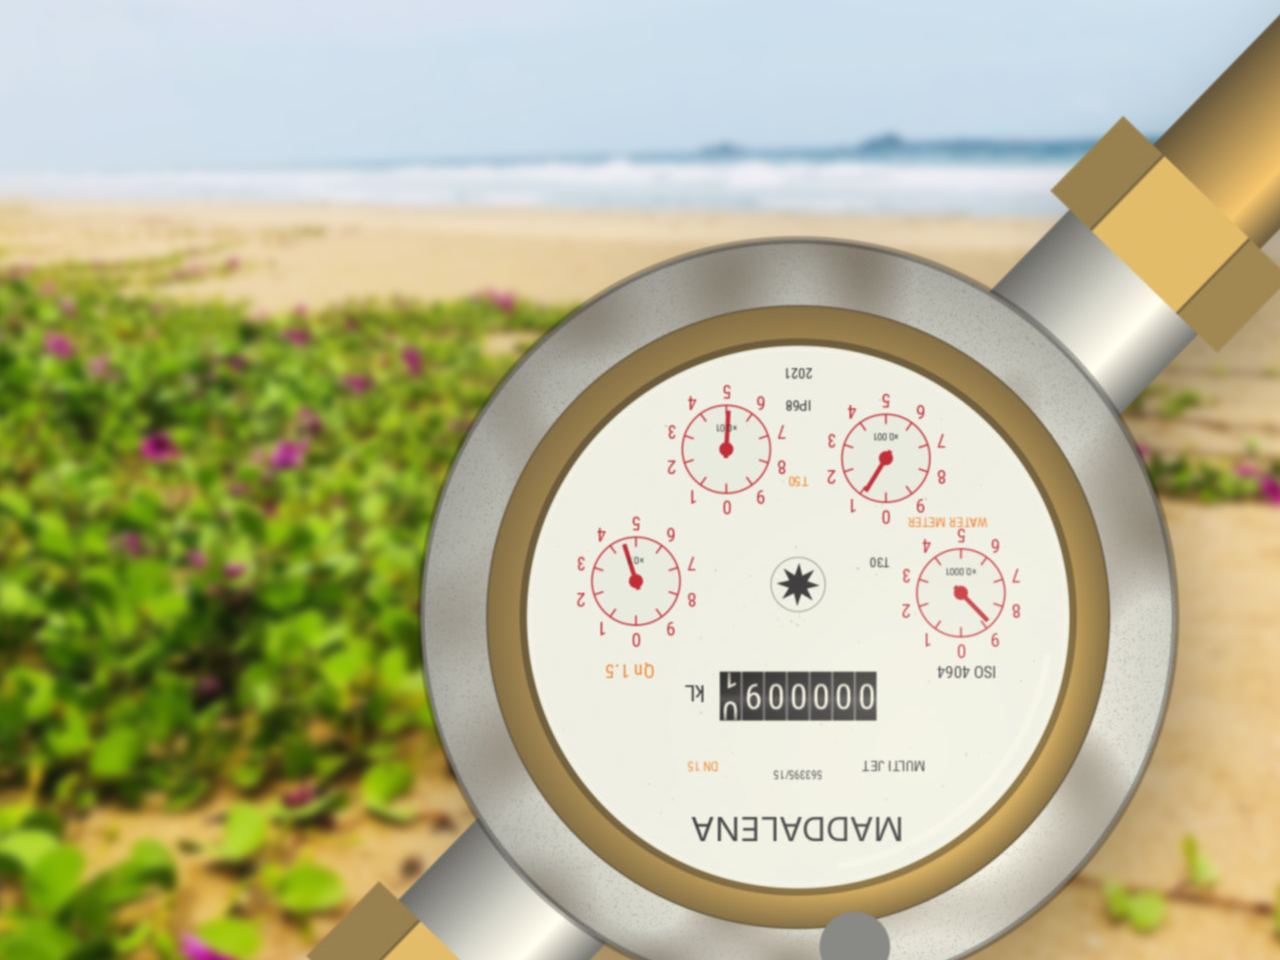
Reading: 90.4508 kL
